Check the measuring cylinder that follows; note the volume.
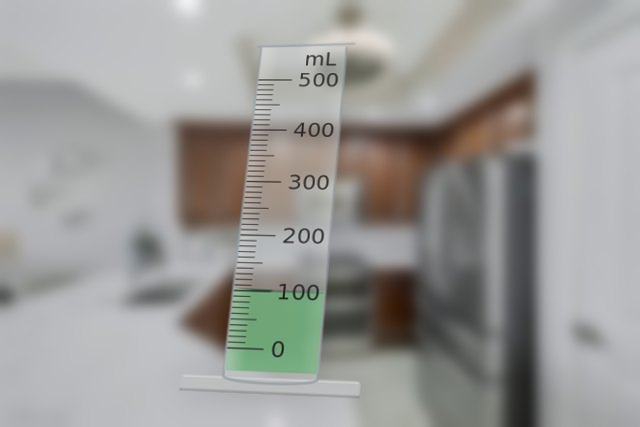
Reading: 100 mL
